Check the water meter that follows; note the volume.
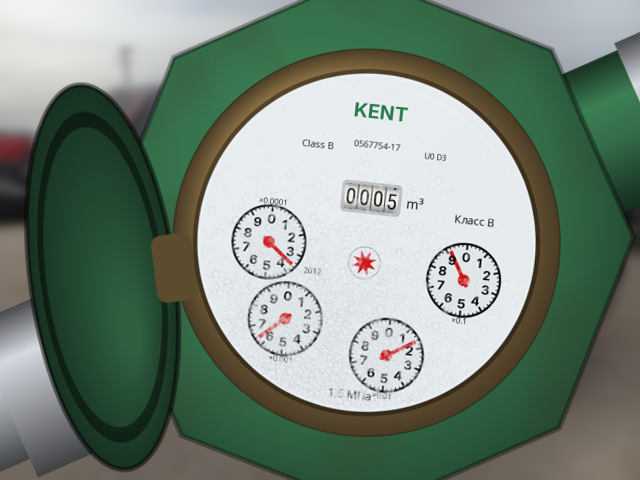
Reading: 4.9163 m³
